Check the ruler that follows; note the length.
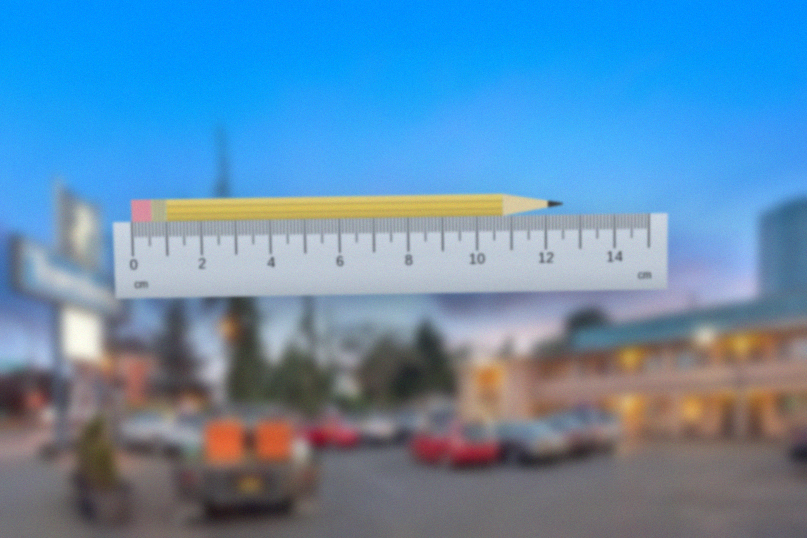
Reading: 12.5 cm
